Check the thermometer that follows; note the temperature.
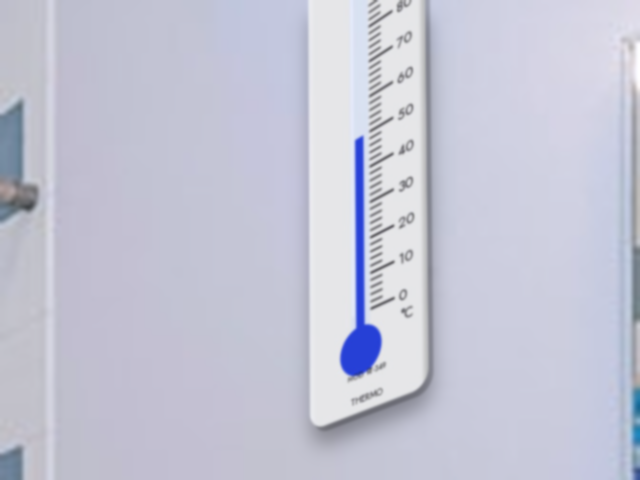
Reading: 50 °C
